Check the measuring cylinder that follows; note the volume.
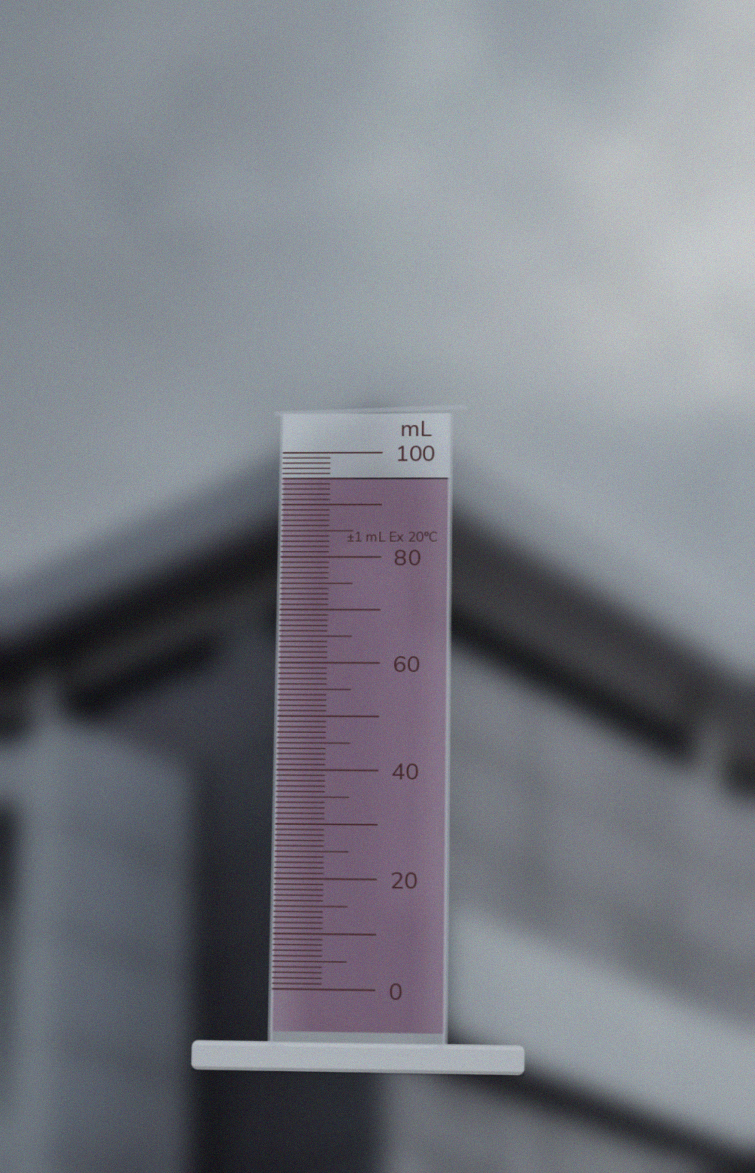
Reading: 95 mL
